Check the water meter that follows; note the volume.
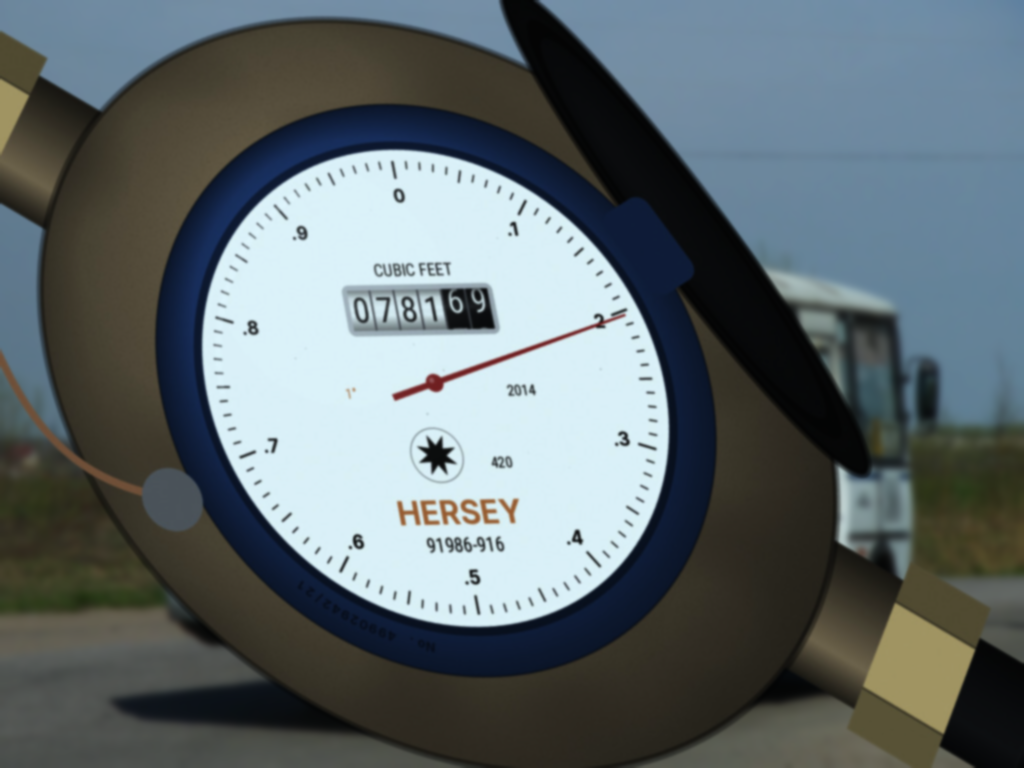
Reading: 78169.20 ft³
